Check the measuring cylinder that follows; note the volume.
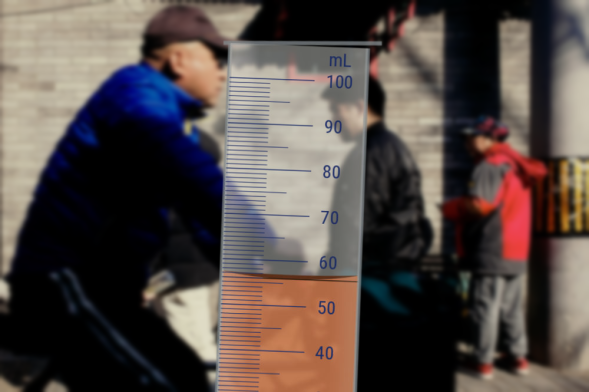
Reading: 56 mL
